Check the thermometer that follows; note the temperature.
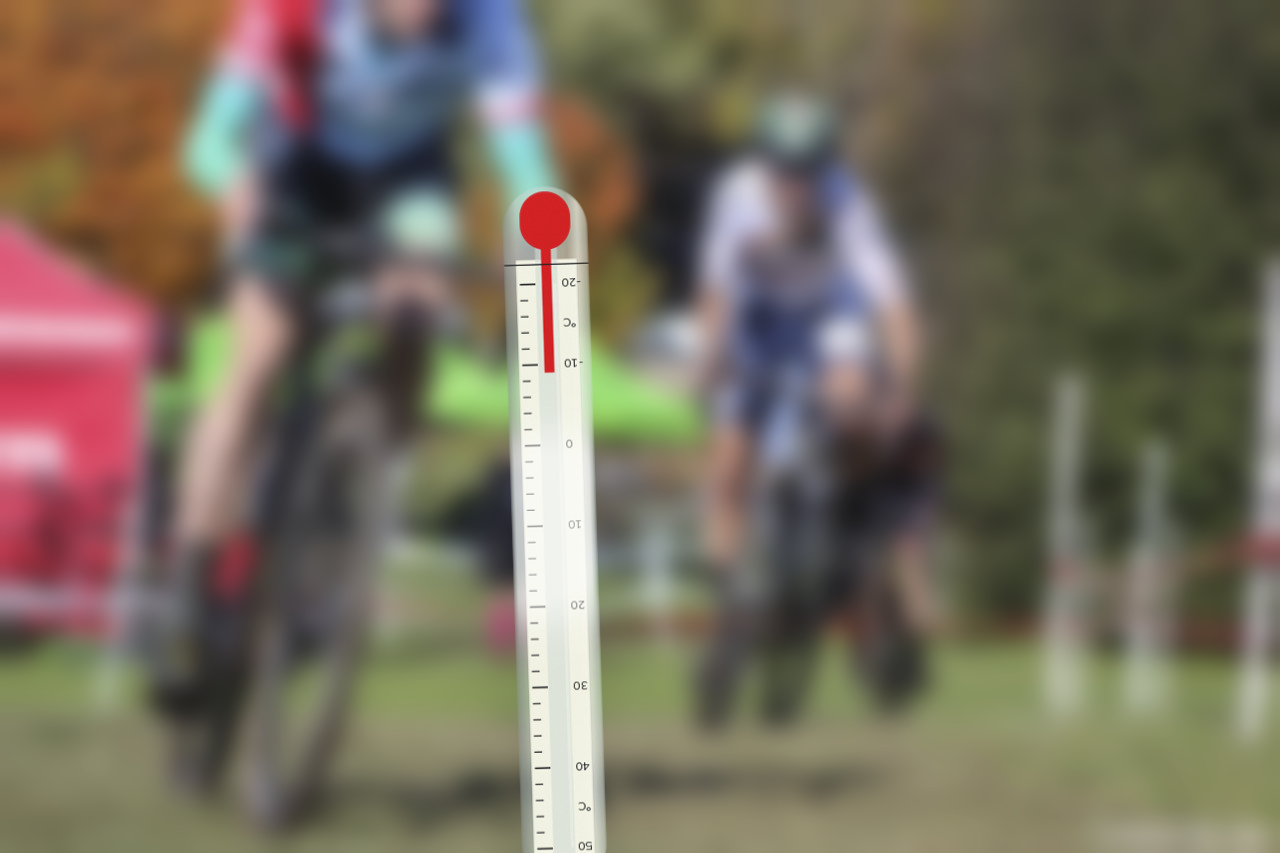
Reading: -9 °C
